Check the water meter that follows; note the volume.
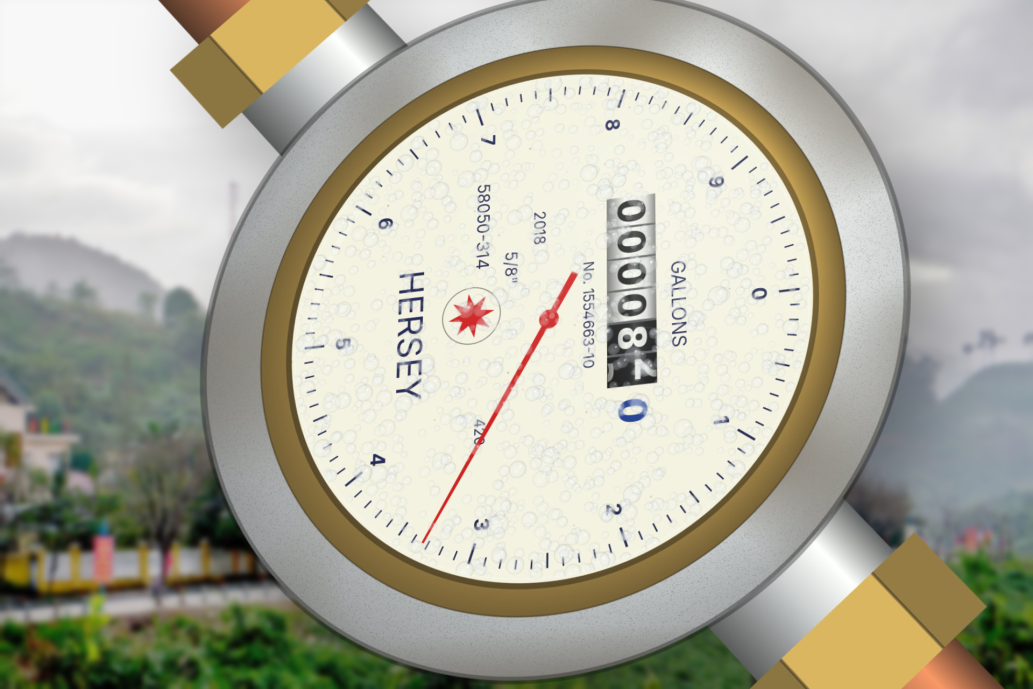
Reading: 823.3 gal
